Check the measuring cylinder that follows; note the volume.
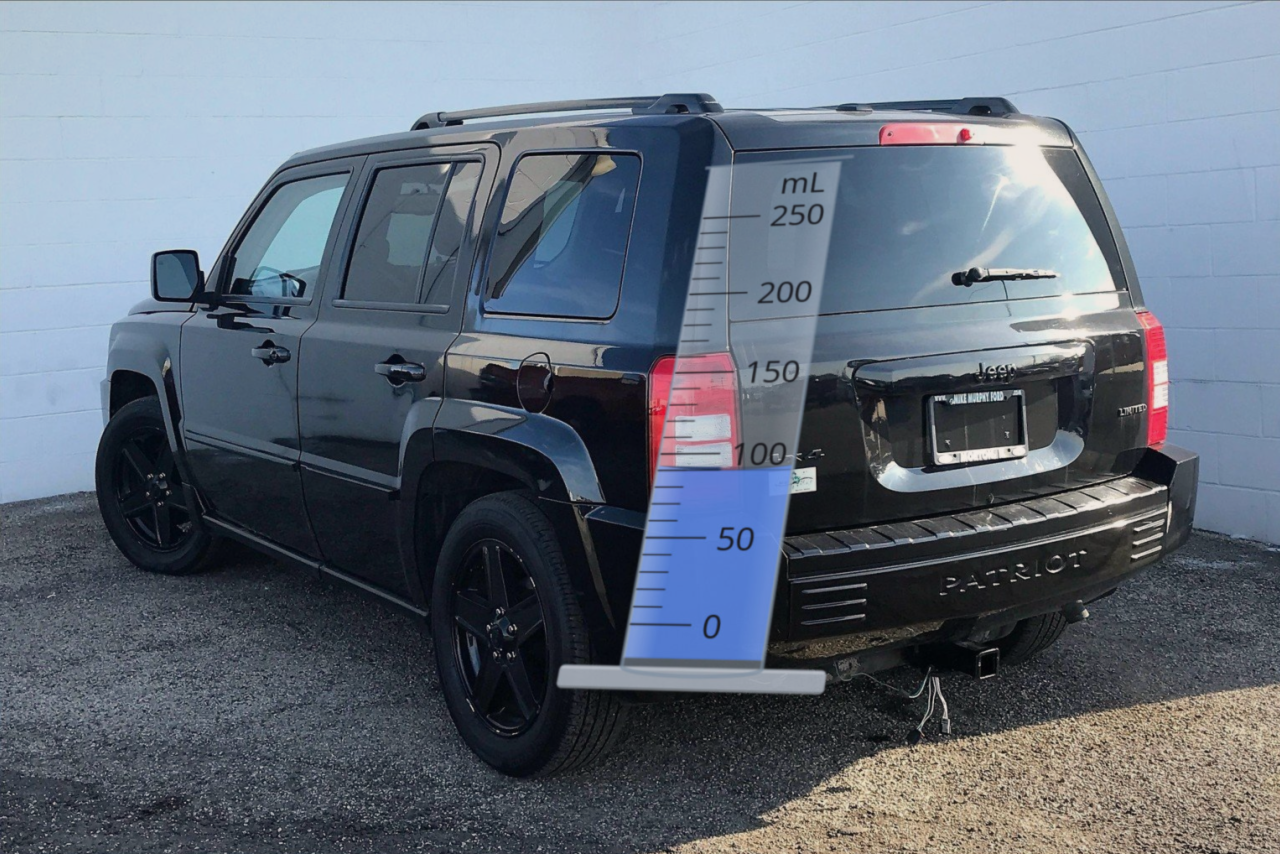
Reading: 90 mL
